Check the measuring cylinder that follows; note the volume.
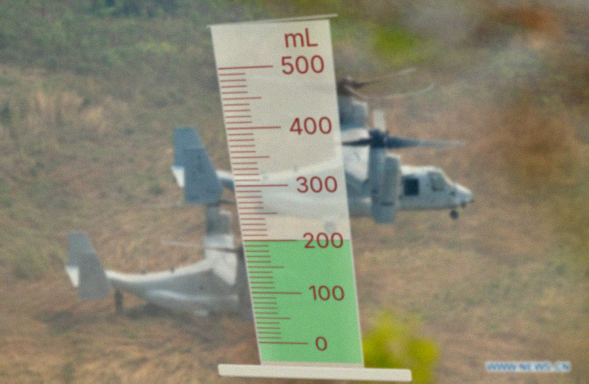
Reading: 200 mL
